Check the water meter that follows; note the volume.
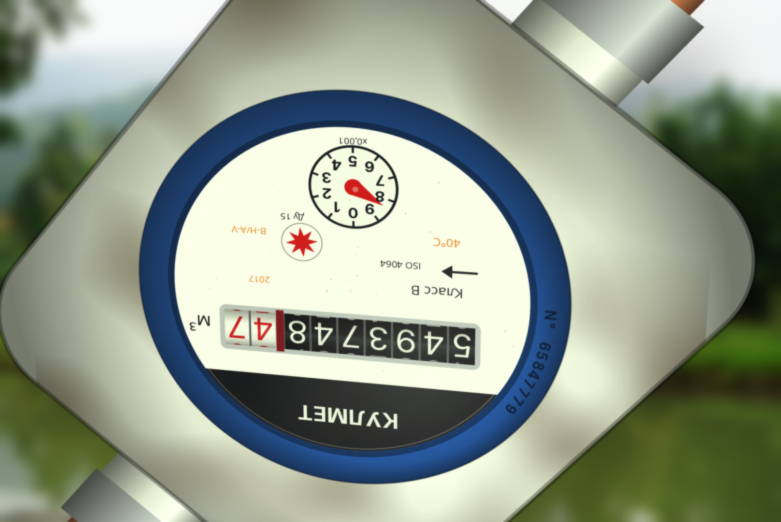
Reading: 5493748.478 m³
